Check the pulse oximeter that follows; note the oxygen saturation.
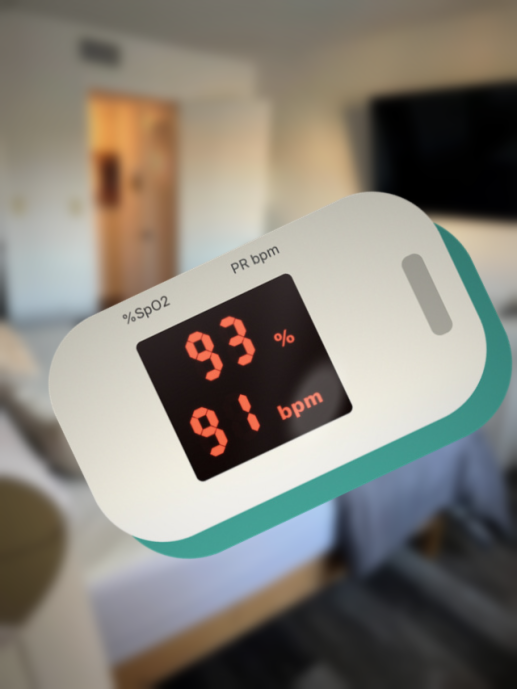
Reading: 93 %
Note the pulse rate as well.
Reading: 91 bpm
